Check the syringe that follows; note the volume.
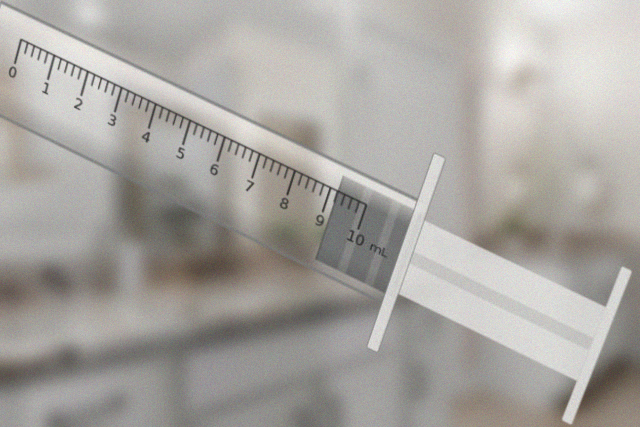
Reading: 9.2 mL
